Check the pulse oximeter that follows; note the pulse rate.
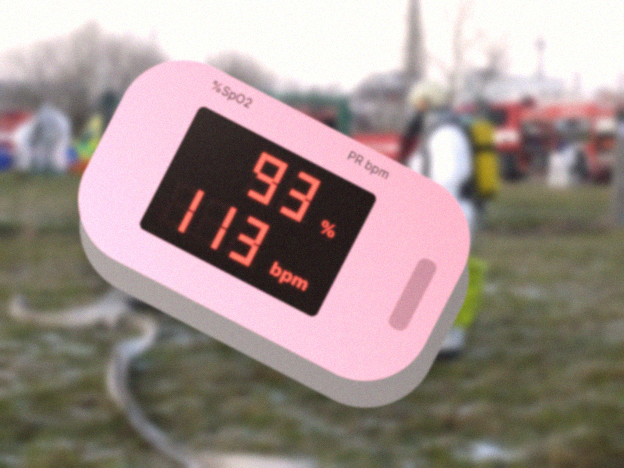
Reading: 113 bpm
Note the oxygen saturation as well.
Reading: 93 %
